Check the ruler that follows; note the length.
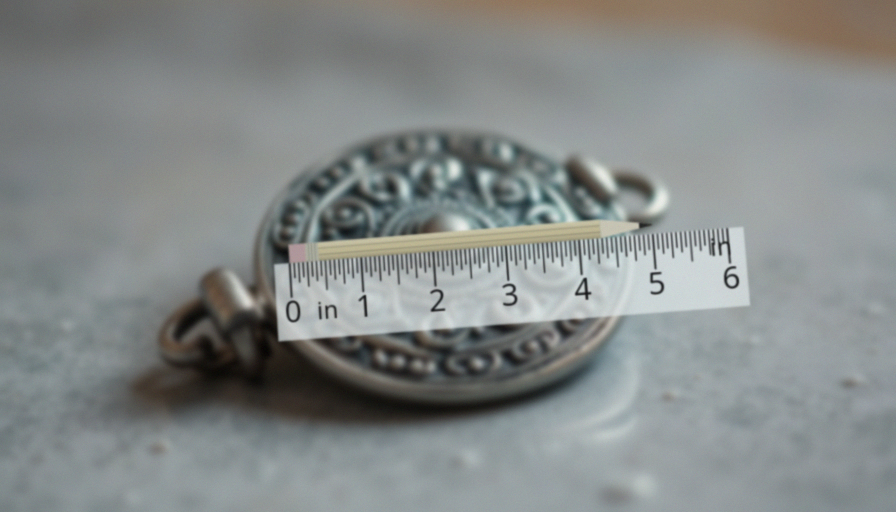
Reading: 5 in
